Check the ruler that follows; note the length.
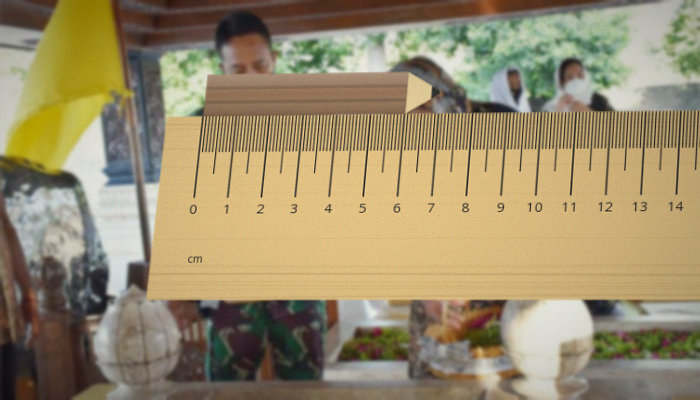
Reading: 7 cm
